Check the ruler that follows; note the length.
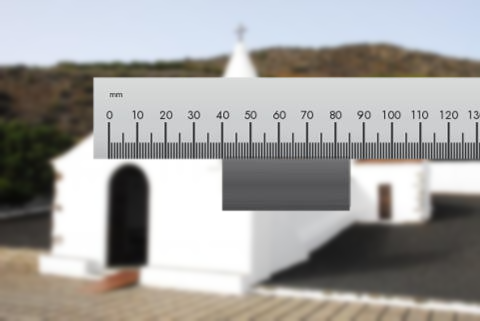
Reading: 45 mm
